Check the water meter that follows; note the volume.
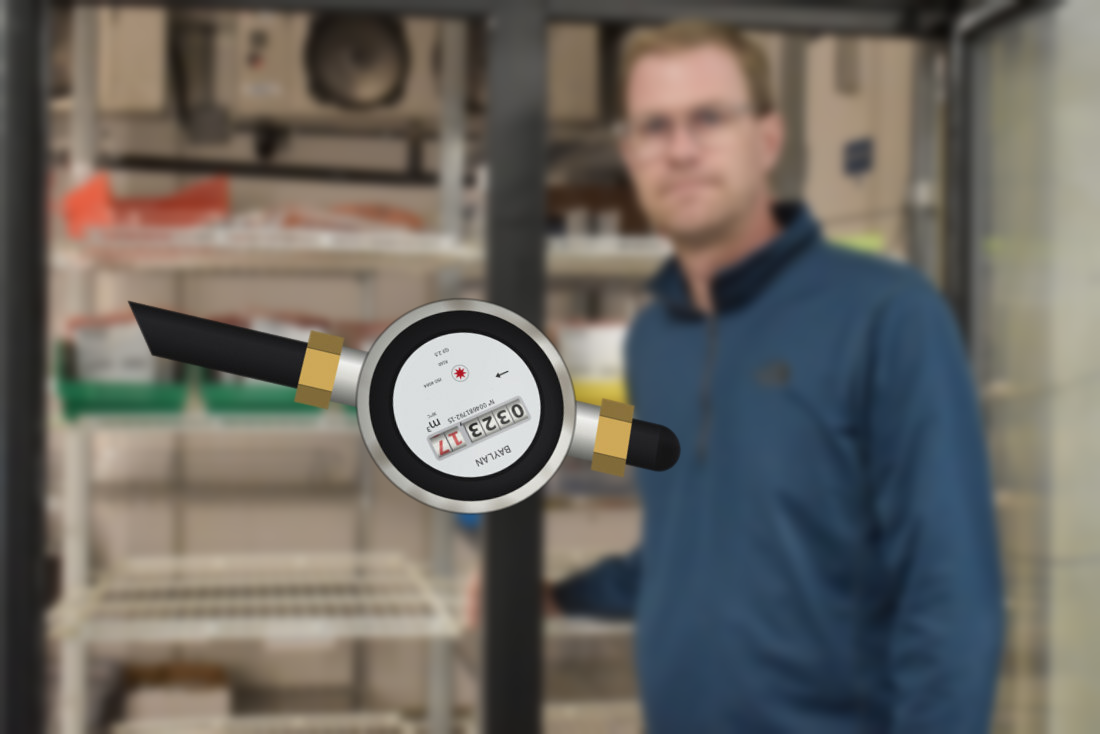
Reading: 323.17 m³
